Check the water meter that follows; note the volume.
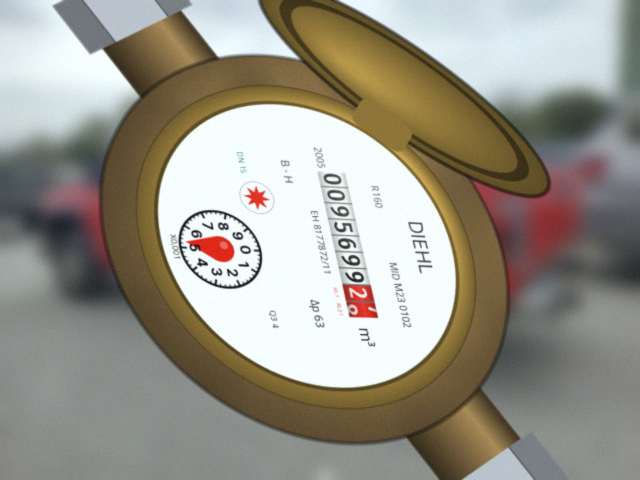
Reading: 95699.275 m³
